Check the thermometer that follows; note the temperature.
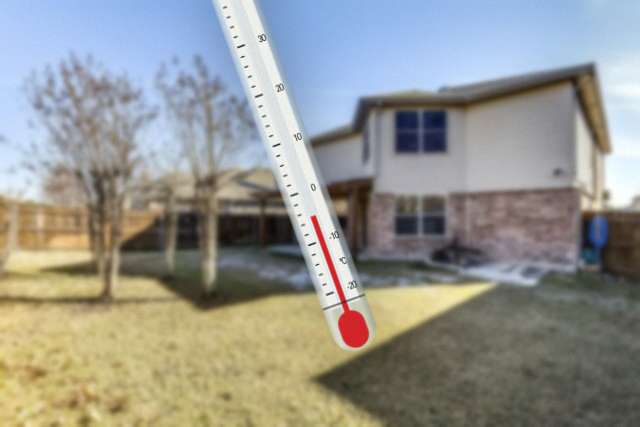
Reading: -5 °C
